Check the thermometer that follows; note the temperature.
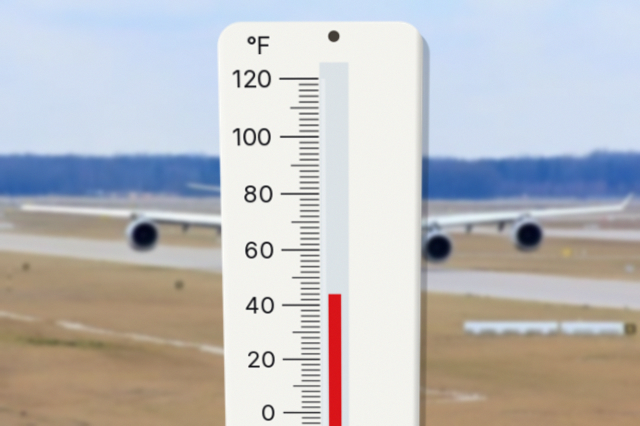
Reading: 44 °F
